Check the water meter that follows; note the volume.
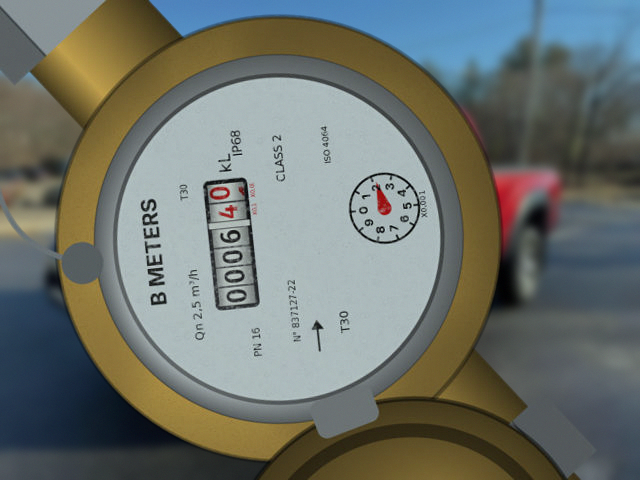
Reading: 6.402 kL
